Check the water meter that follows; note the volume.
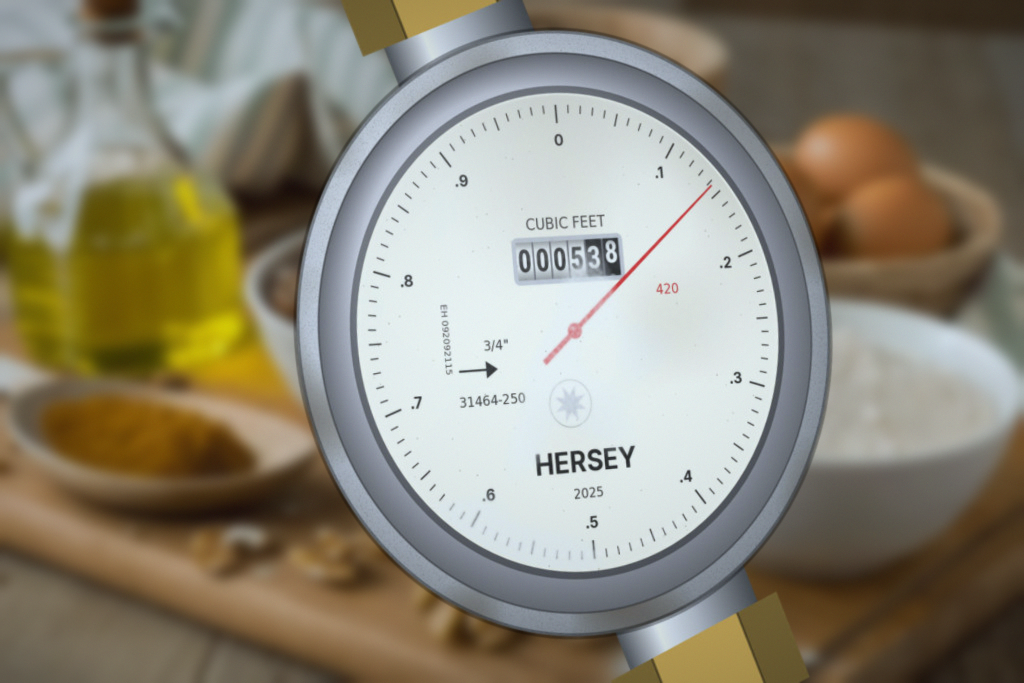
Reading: 538.14 ft³
